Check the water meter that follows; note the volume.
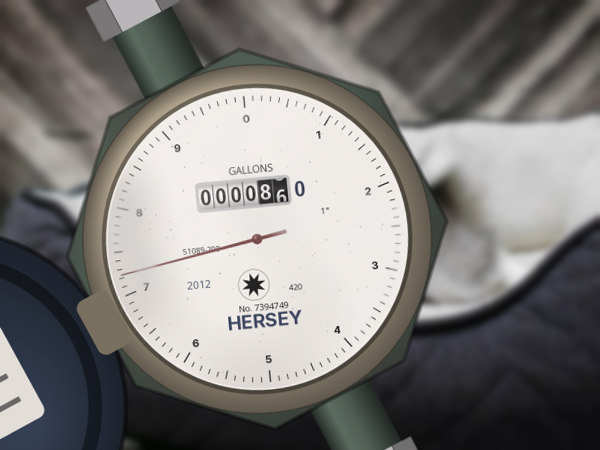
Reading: 857.2 gal
